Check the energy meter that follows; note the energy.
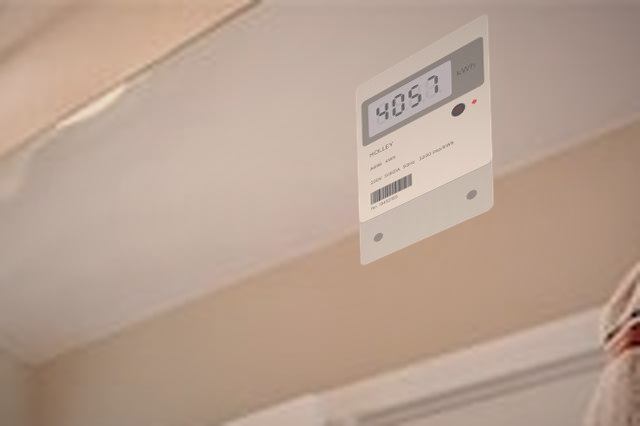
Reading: 4057 kWh
